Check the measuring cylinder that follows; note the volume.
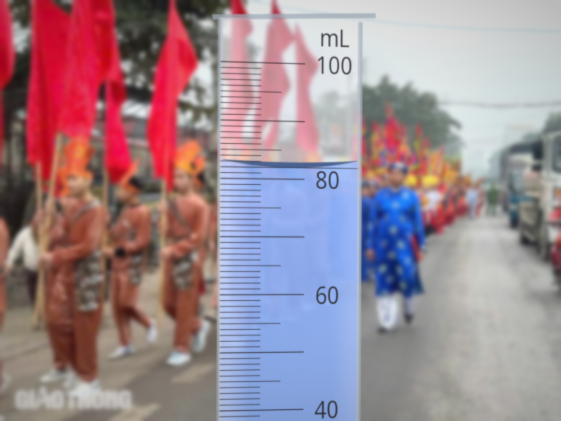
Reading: 82 mL
